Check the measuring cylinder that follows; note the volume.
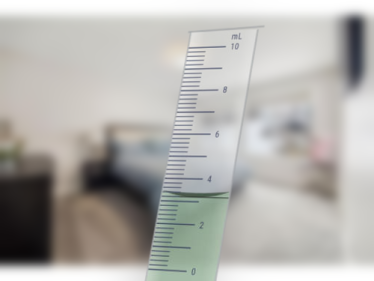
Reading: 3.2 mL
